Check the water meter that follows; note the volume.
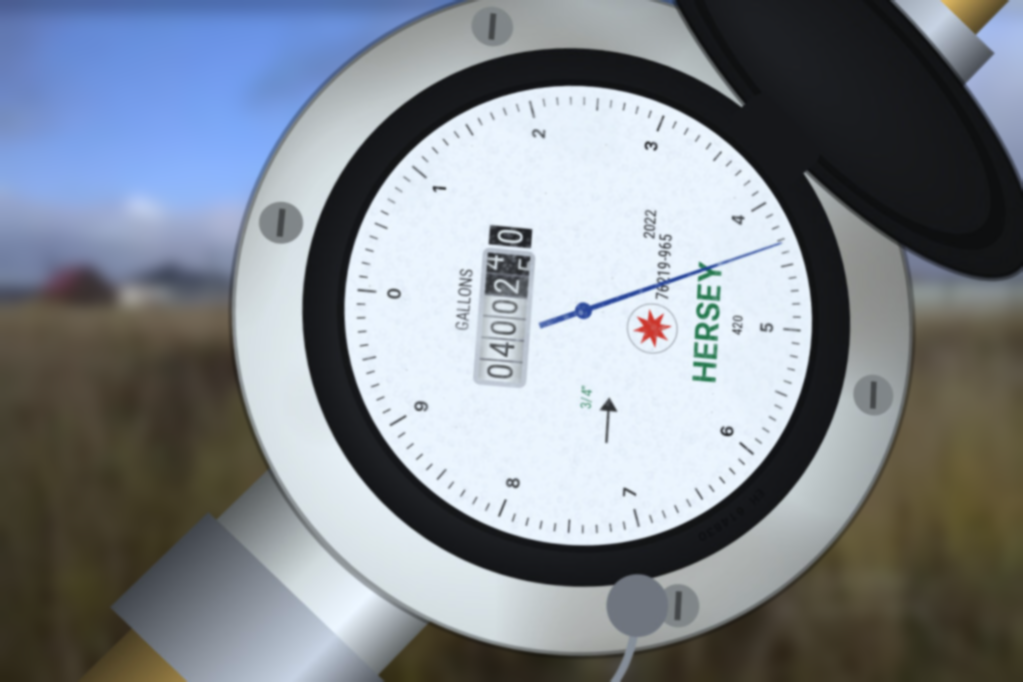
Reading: 400244.3 gal
